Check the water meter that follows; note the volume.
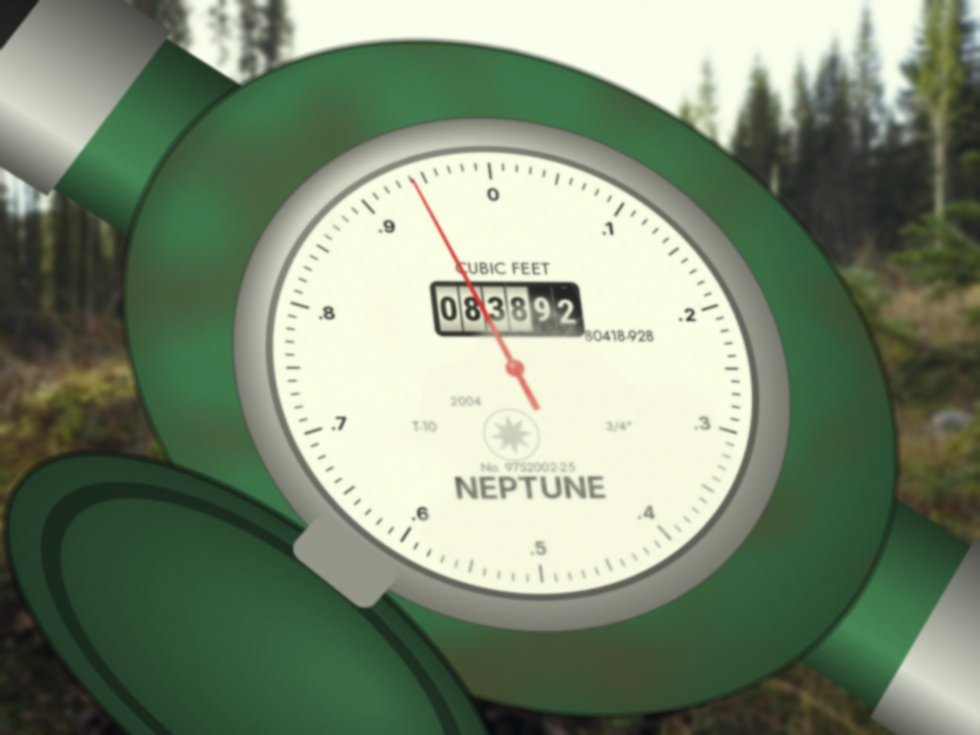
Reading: 83891.94 ft³
